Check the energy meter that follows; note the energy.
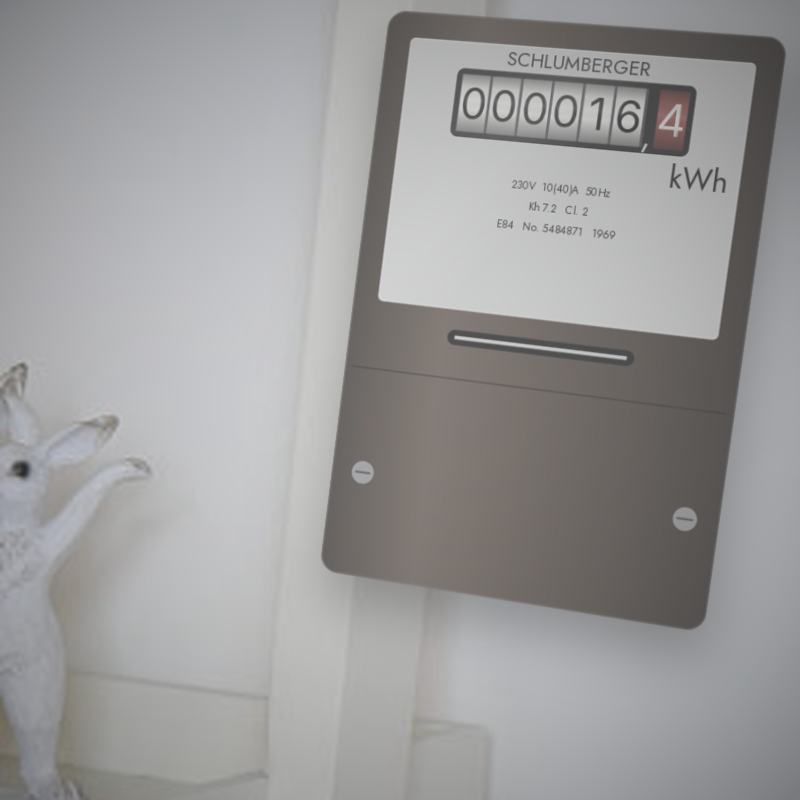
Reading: 16.4 kWh
